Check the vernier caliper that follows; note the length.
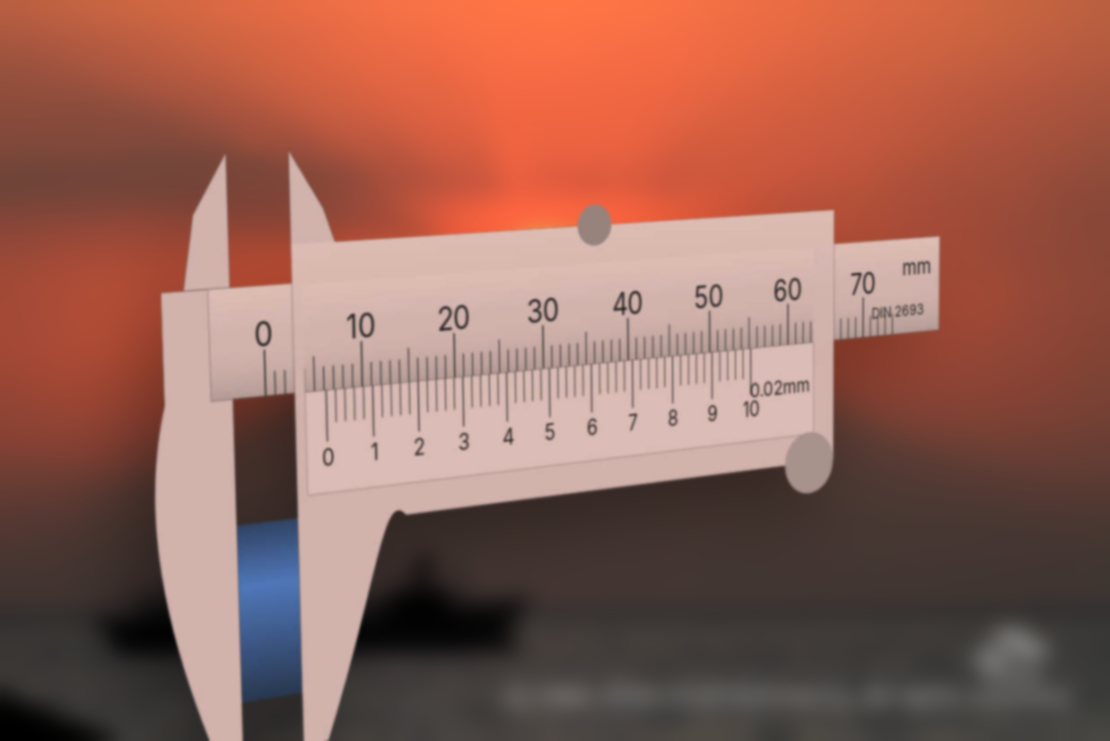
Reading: 6.2 mm
